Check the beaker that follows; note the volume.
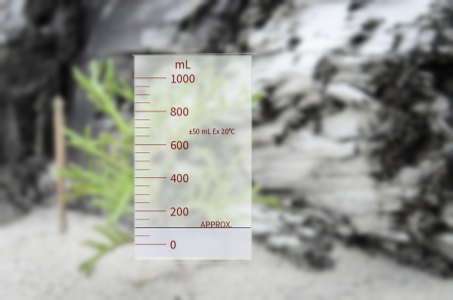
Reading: 100 mL
